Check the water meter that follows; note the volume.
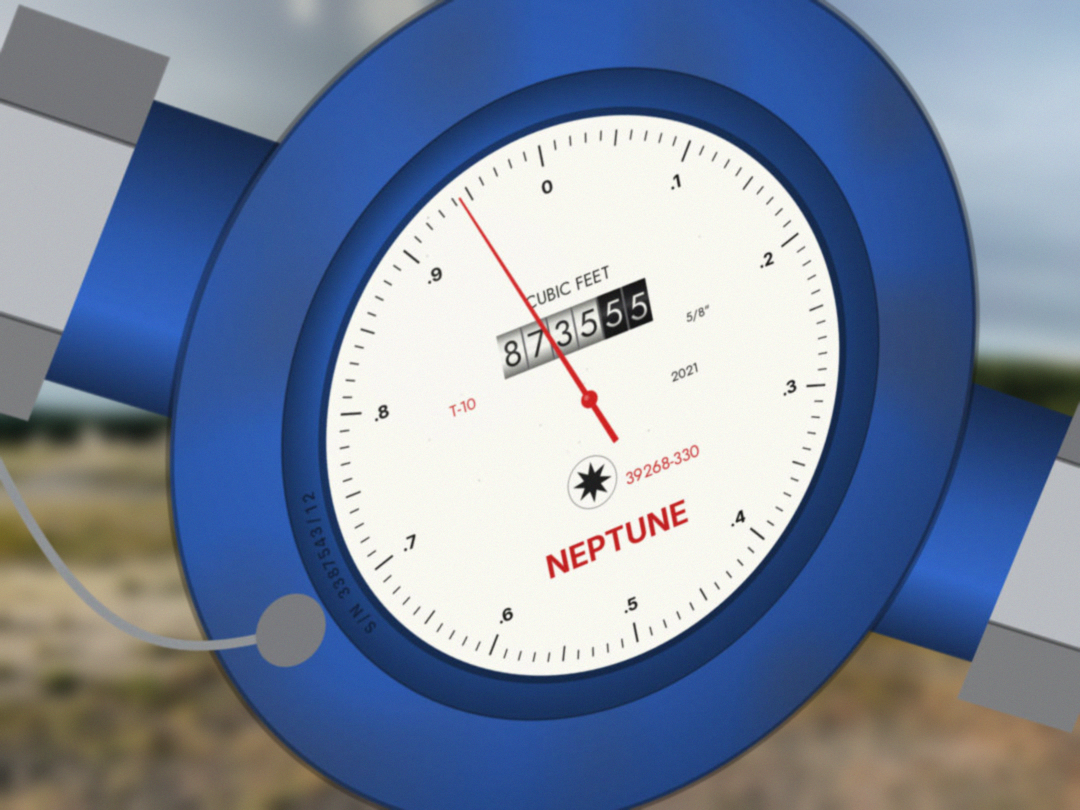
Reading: 873554.94 ft³
